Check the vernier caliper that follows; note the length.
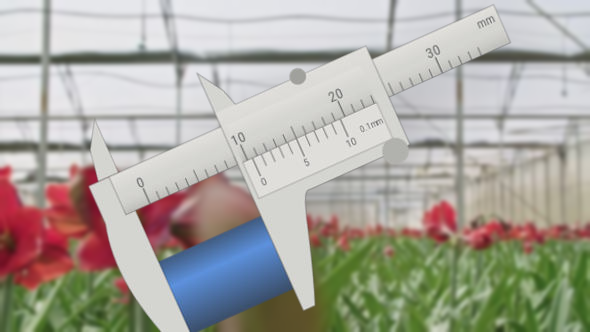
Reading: 10.5 mm
